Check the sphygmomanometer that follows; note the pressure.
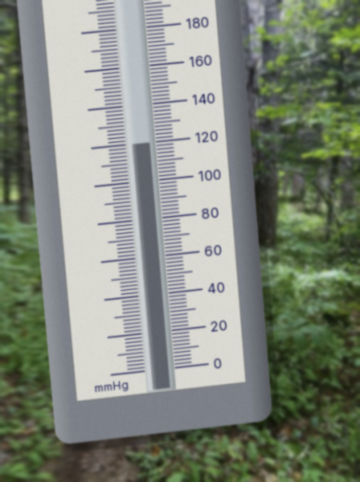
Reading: 120 mmHg
